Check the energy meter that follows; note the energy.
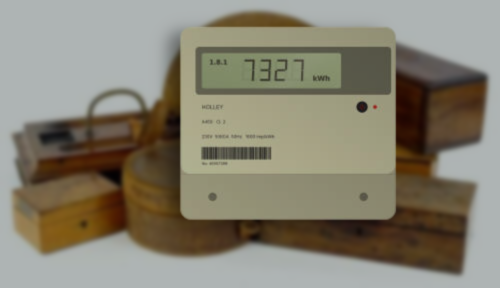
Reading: 7327 kWh
